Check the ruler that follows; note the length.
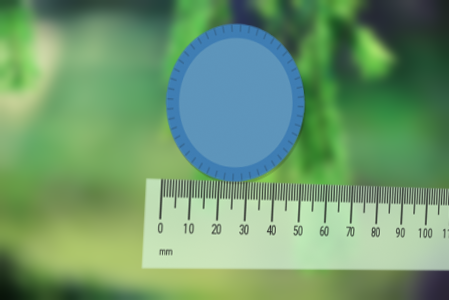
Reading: 50 mm
